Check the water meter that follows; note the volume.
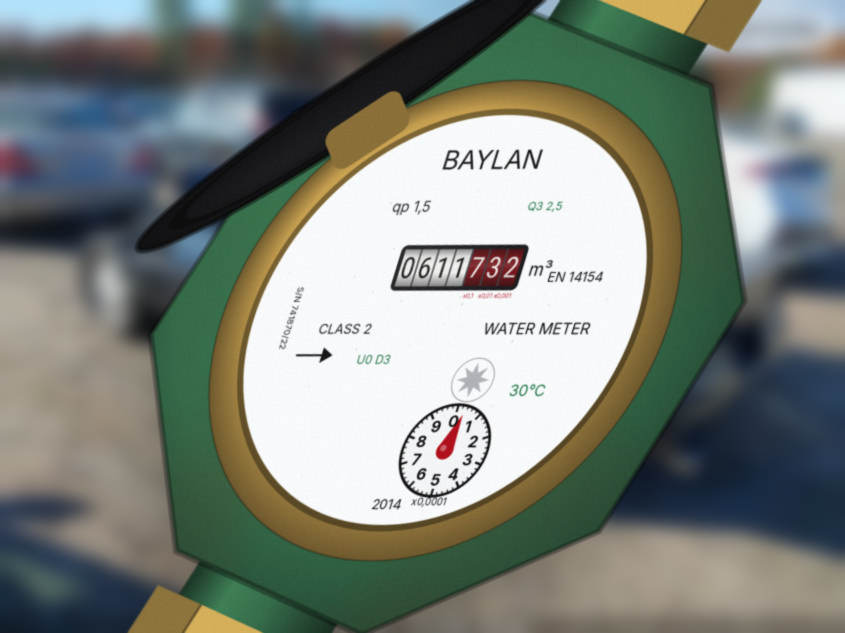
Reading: 611.7320 m³
